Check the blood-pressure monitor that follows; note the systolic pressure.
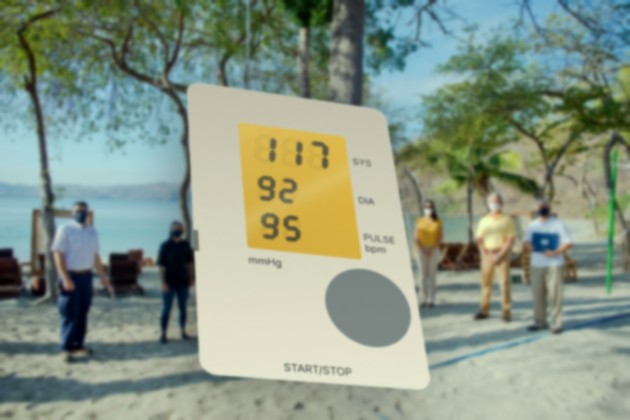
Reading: 117 mmHg
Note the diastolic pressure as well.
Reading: 92 mmHg
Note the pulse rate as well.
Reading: 95 bpm
